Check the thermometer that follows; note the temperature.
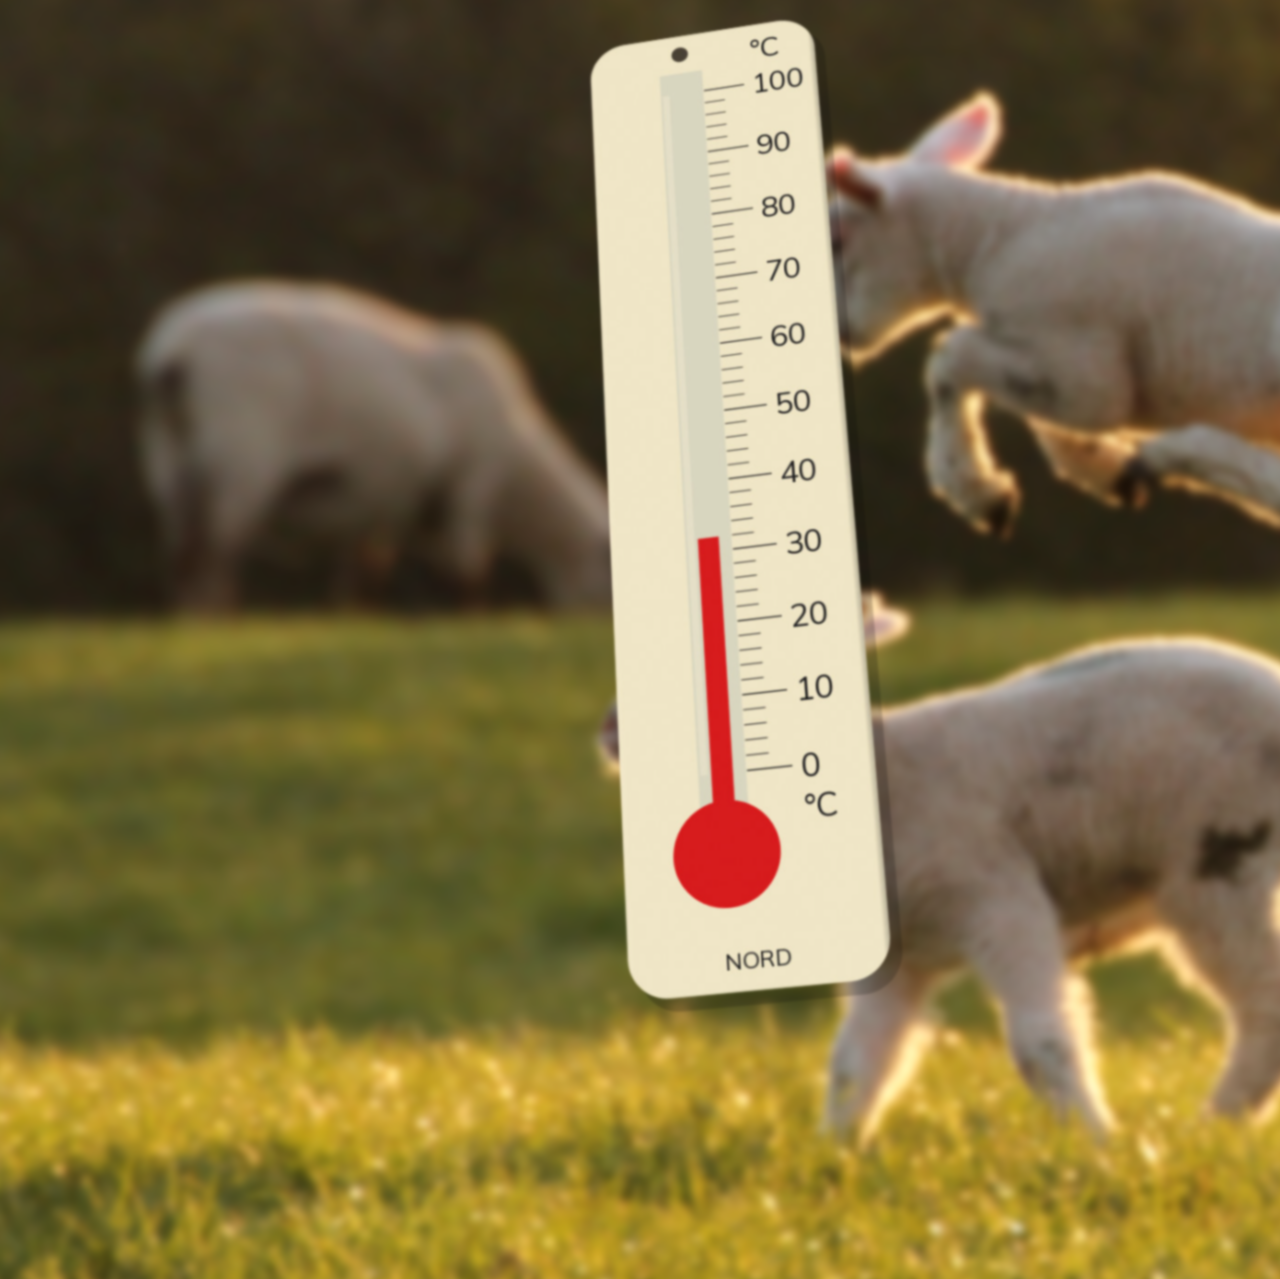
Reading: 32 °C
